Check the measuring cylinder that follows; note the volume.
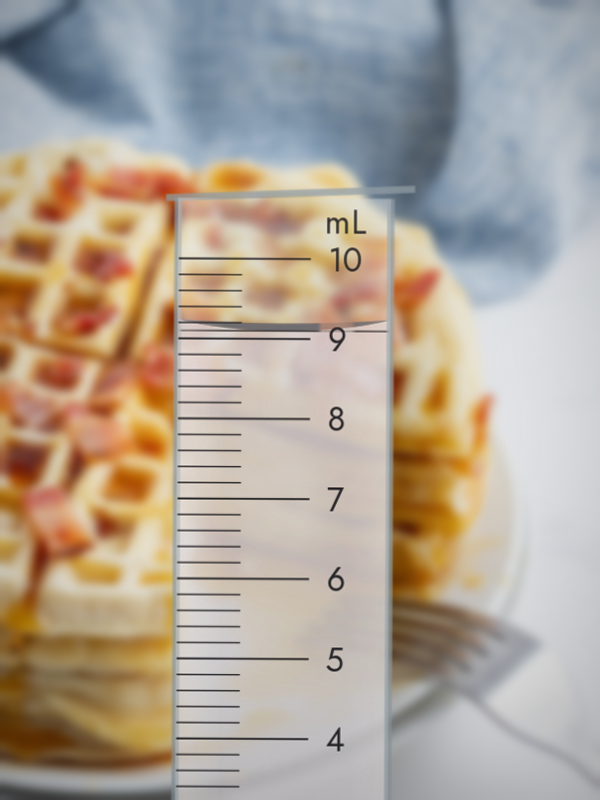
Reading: 9.1 mL
